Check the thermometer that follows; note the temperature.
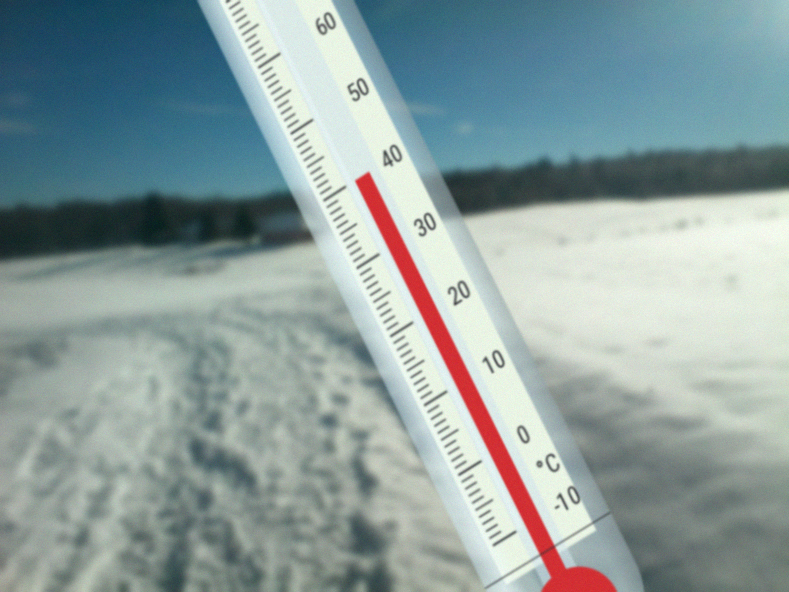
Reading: 40 °C
